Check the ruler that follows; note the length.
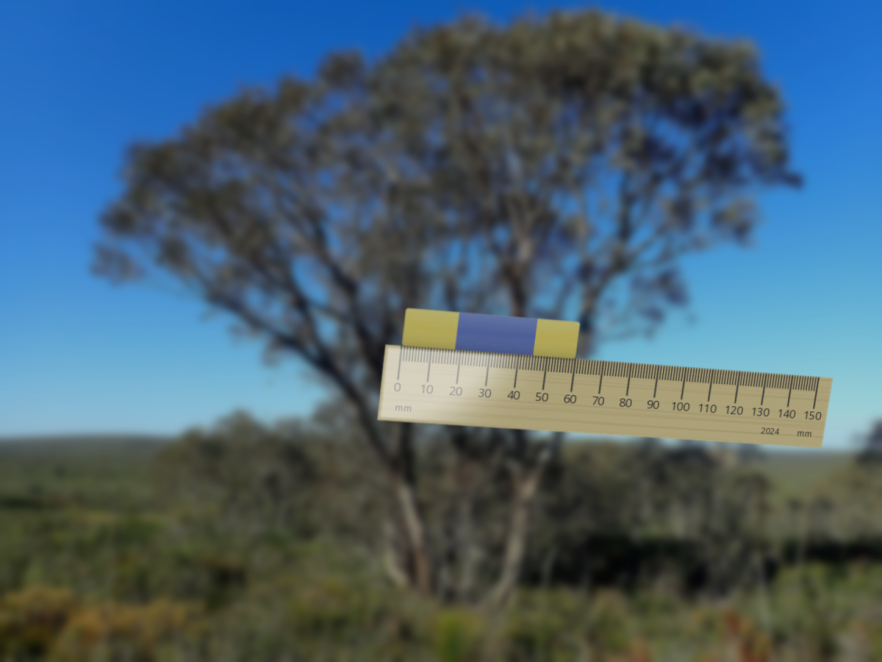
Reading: 60 mm
